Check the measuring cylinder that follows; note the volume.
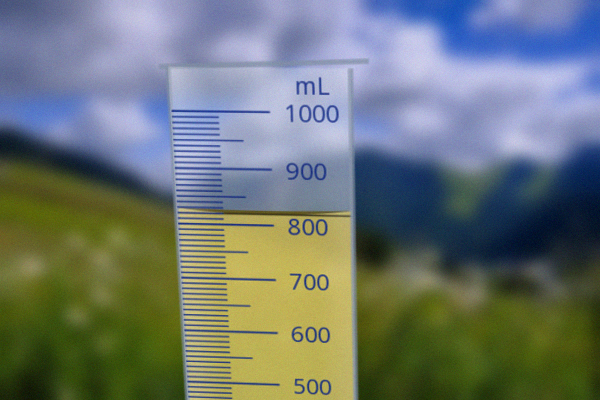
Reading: 820 mL
